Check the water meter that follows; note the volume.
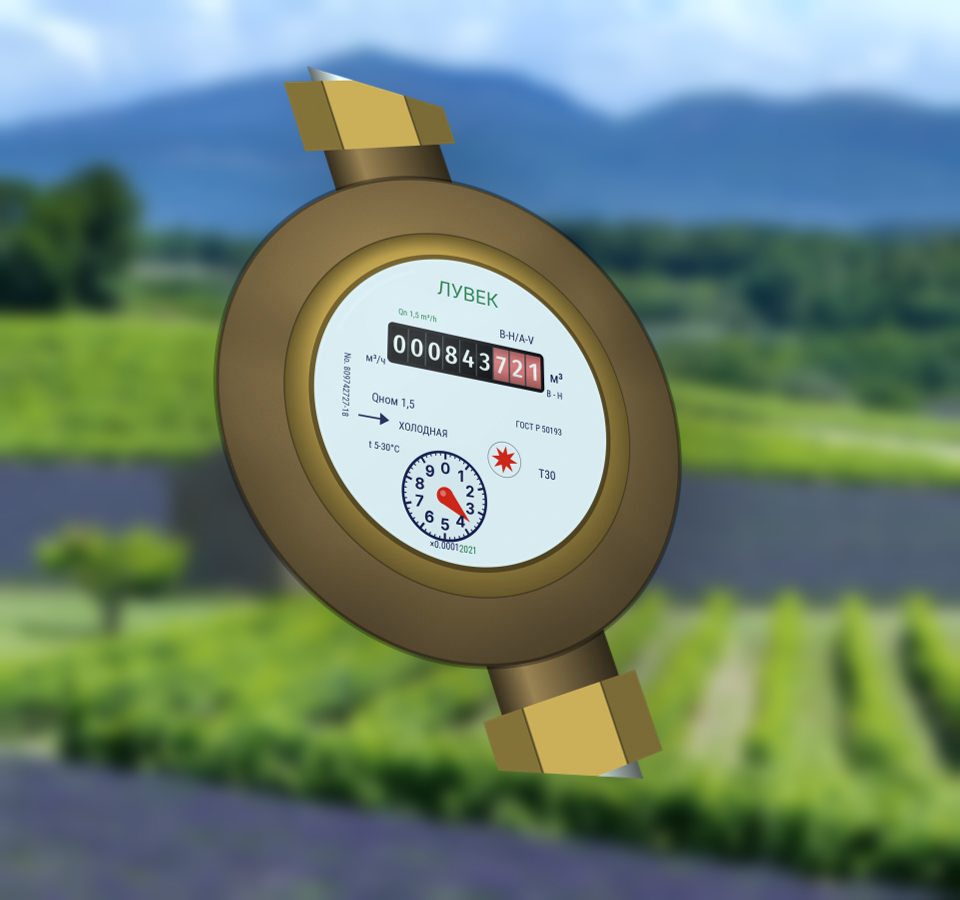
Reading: 843.7213 m³
